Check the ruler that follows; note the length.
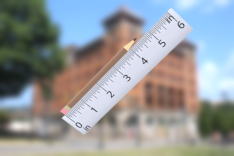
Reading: 4.5 in
